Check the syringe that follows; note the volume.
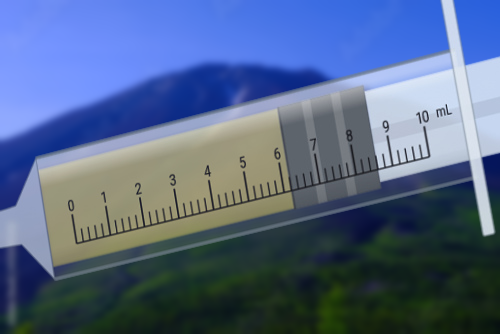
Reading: 6.2 mL
